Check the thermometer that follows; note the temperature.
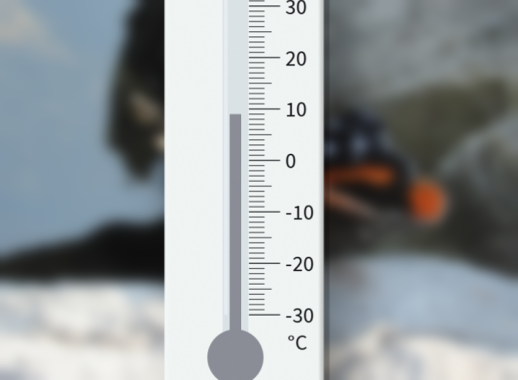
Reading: 9 °C
